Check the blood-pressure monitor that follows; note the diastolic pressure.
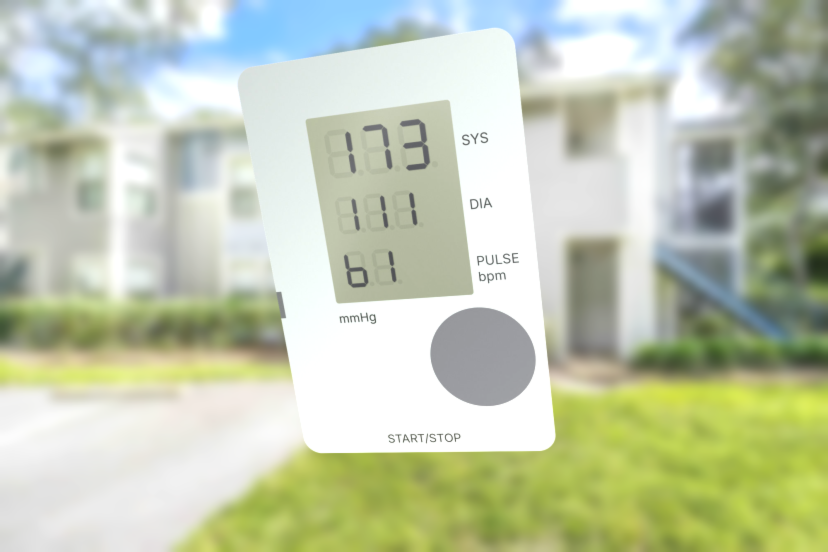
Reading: 111 mmHg
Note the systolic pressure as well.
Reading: 173 mmHg
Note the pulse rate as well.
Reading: 61 bpm
